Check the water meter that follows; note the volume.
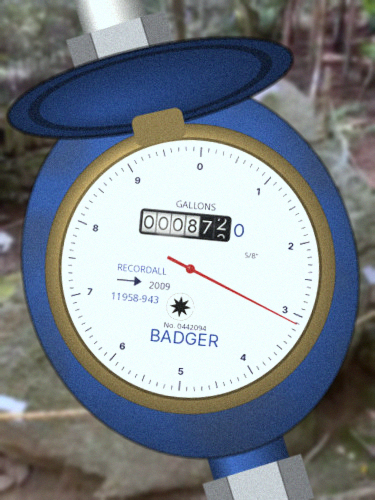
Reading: 8723.1 gal
